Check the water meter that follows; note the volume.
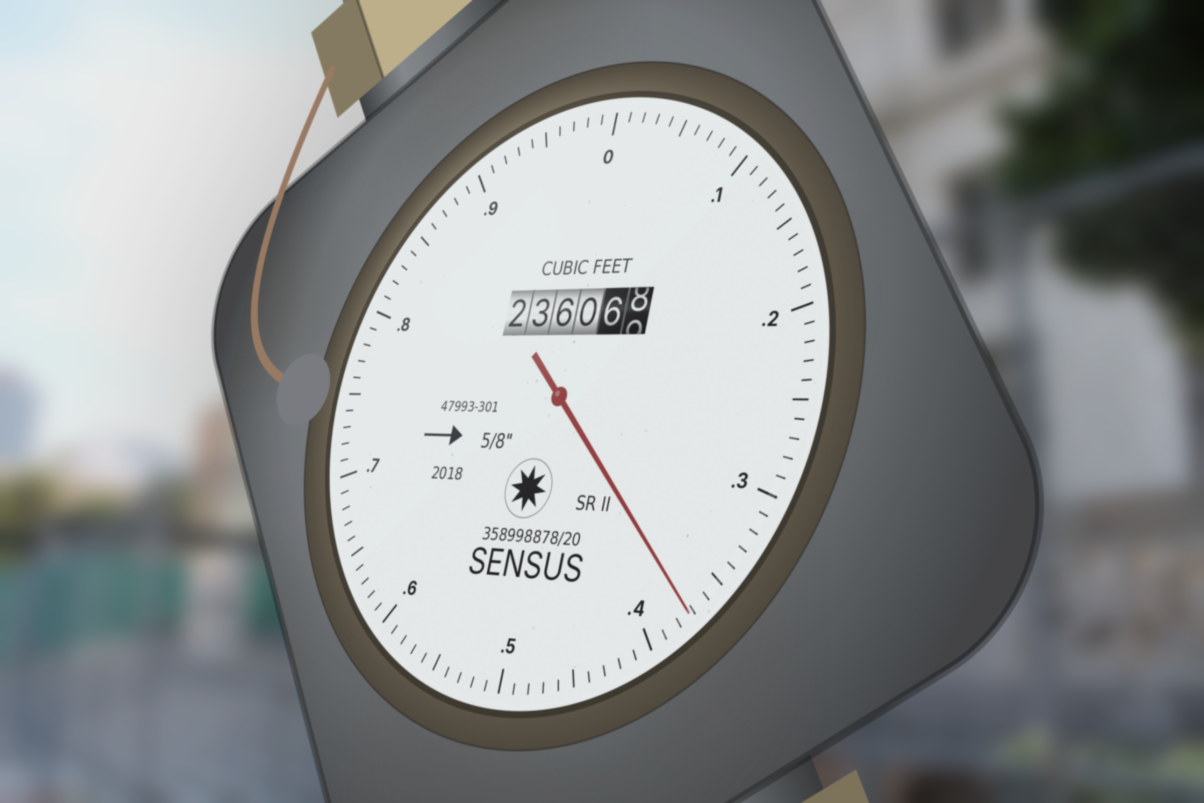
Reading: 236068.37 ft³
